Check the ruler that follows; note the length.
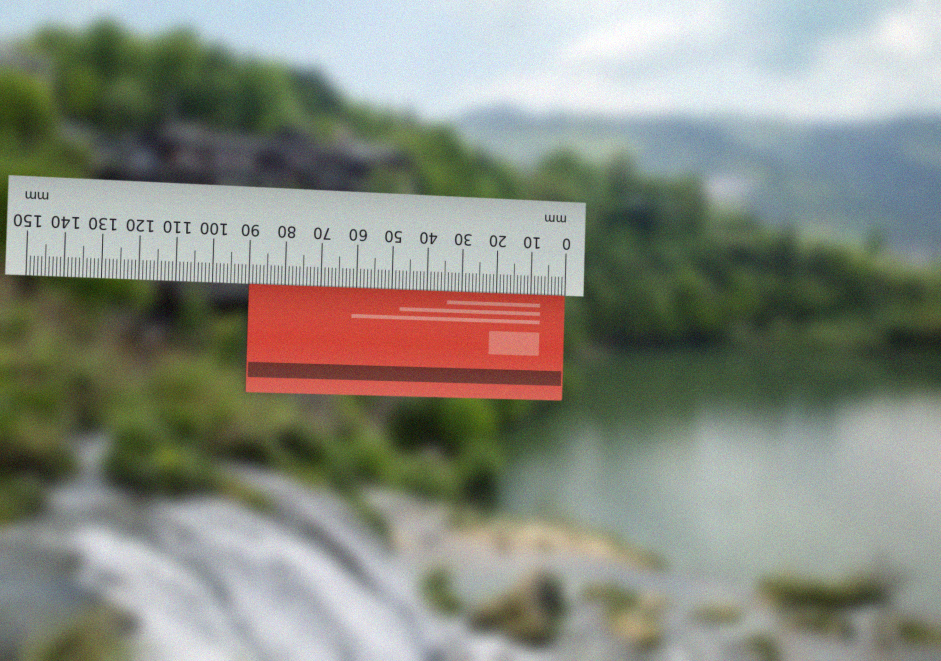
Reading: 90 mm
